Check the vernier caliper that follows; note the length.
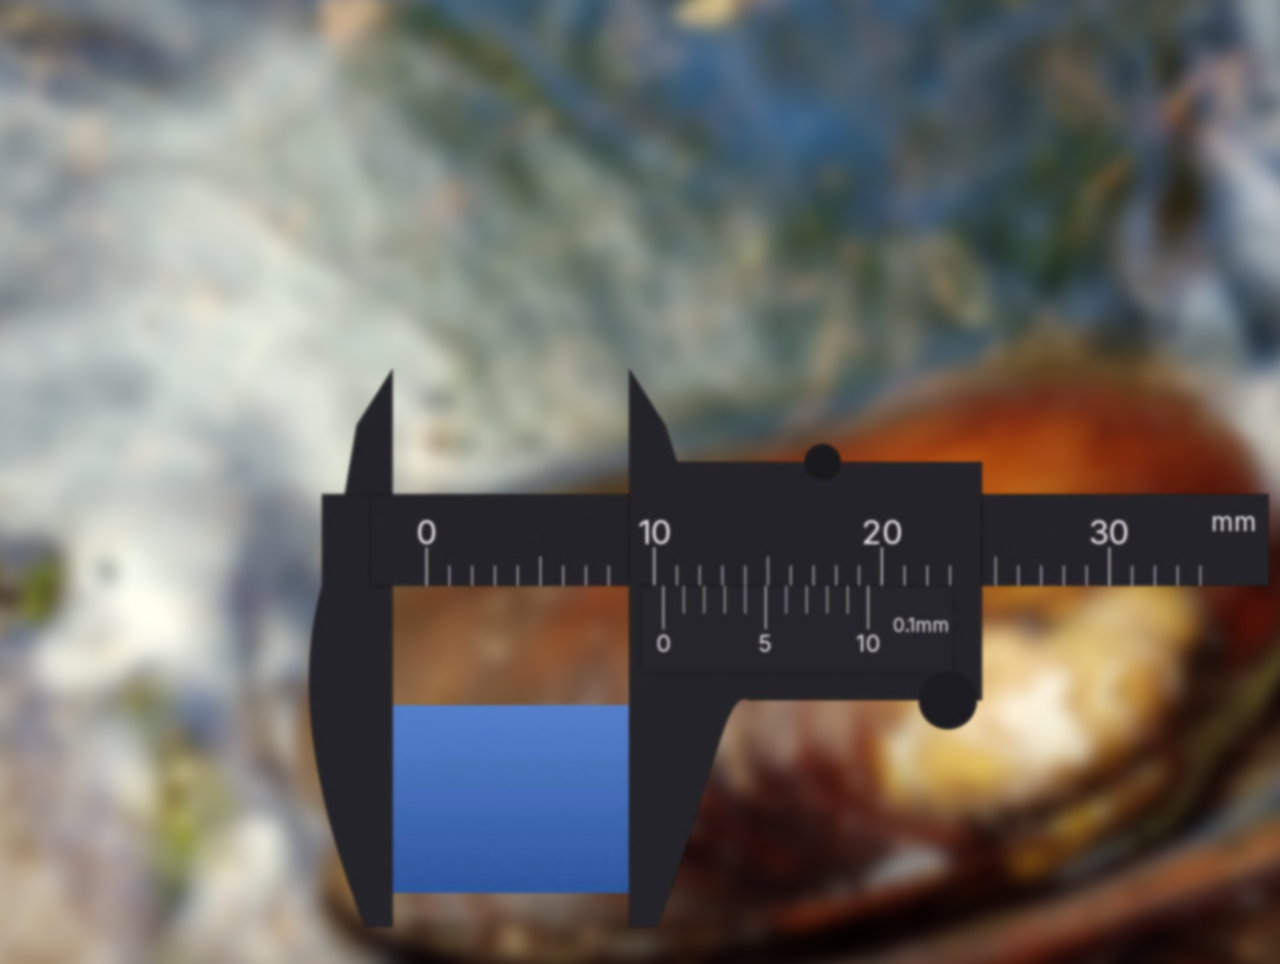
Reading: 10.4 mm
